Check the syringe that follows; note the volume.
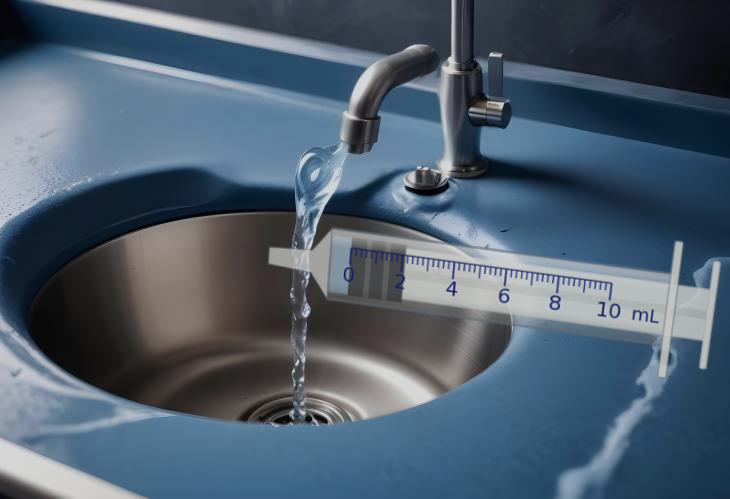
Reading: 0 mL
